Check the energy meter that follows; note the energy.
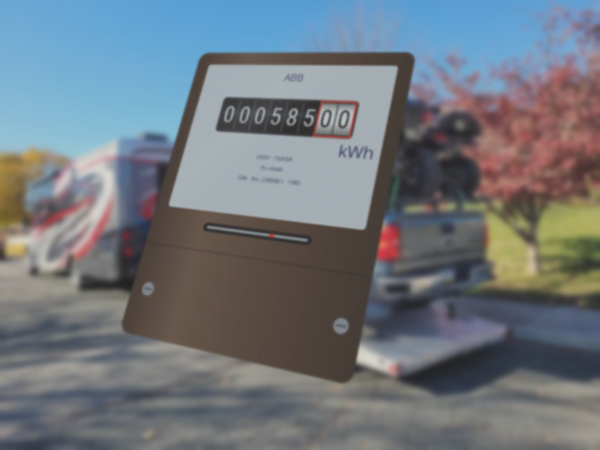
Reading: 585.00 kWh
